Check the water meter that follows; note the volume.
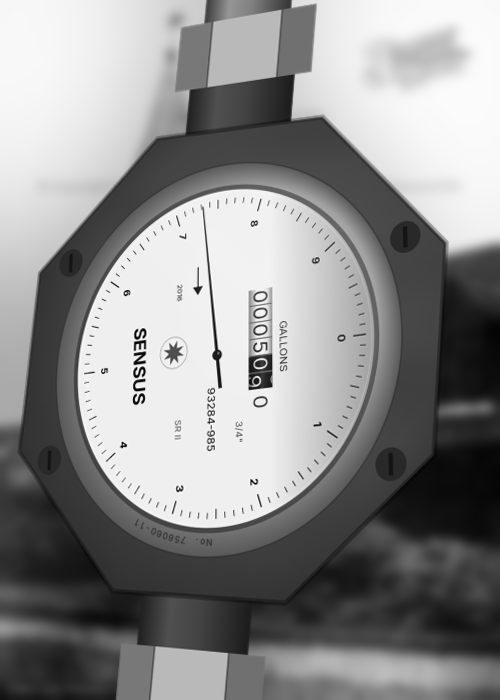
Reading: 5087.3 gal
